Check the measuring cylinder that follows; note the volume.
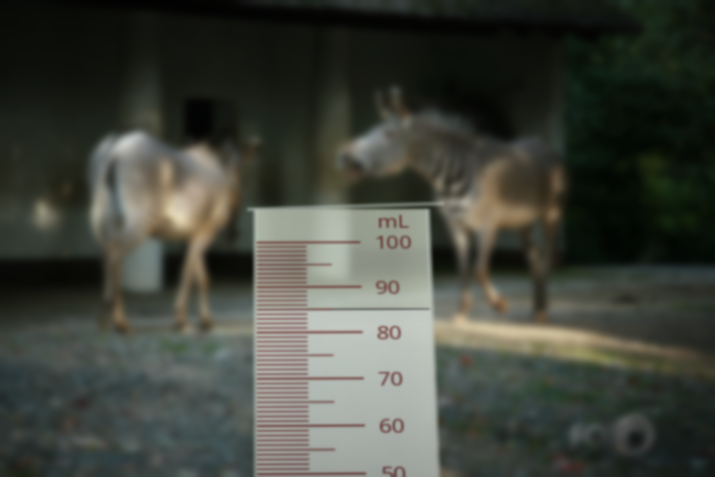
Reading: 85 mL
